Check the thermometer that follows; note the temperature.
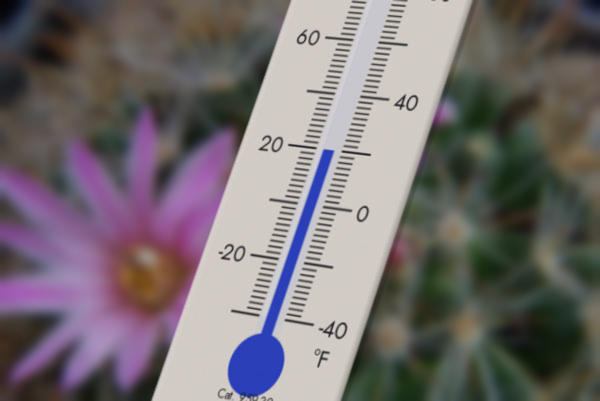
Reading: 20 °F
